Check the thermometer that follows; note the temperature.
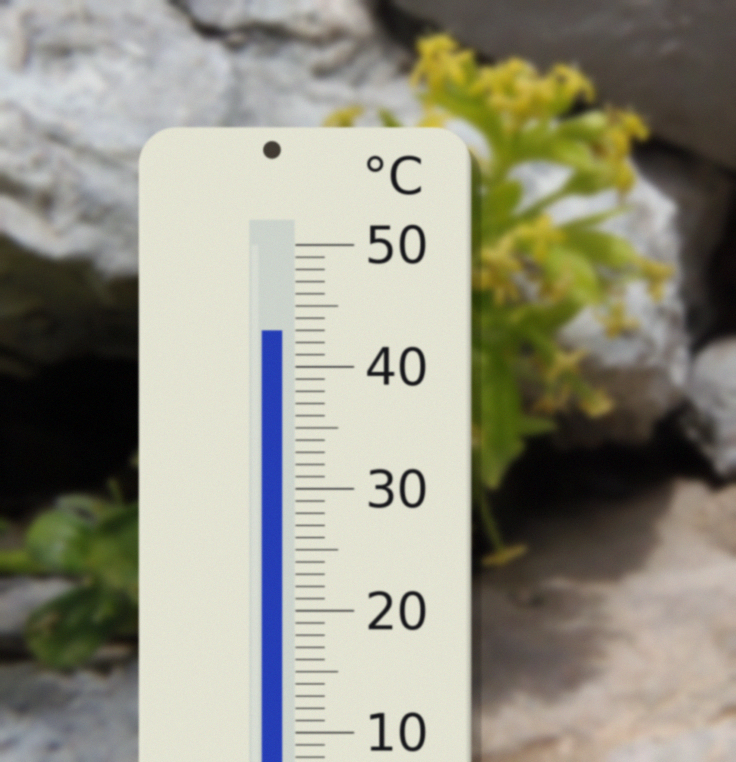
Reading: 43 °C
